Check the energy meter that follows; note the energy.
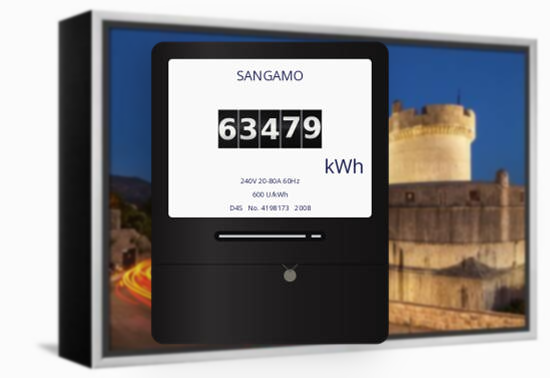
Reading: 63479 kWh
